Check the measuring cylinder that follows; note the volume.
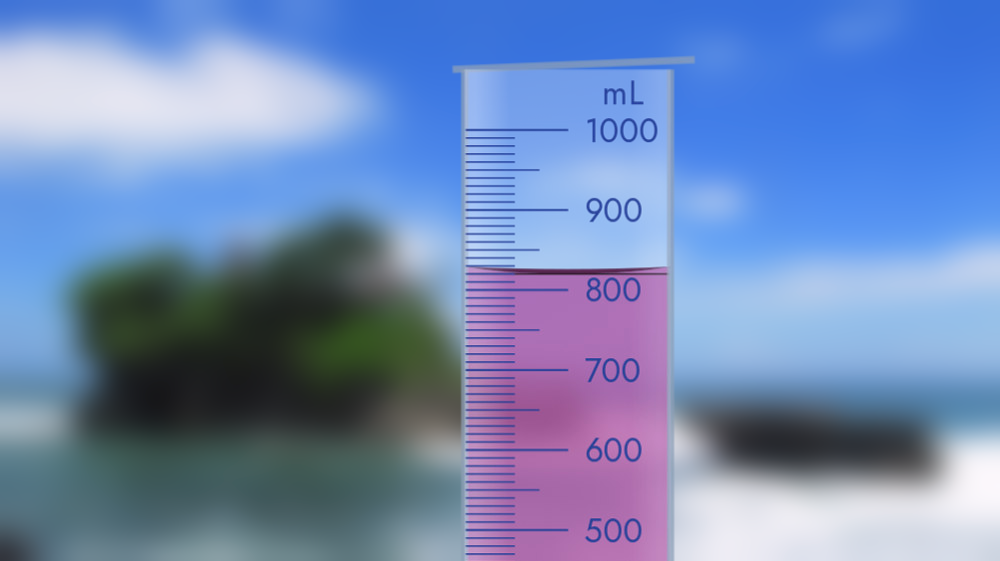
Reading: 820 mL
